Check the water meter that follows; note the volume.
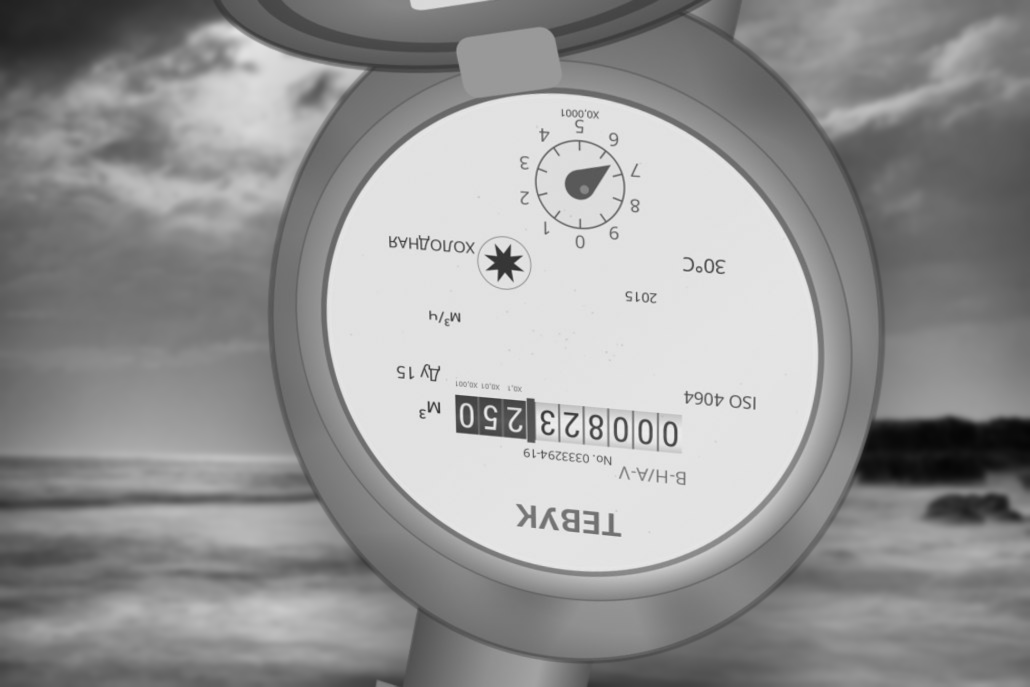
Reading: 823.2506 m³
